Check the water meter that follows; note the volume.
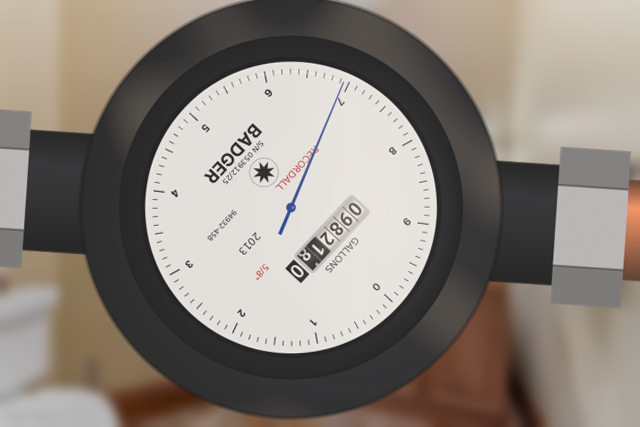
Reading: 982176.9 gal
